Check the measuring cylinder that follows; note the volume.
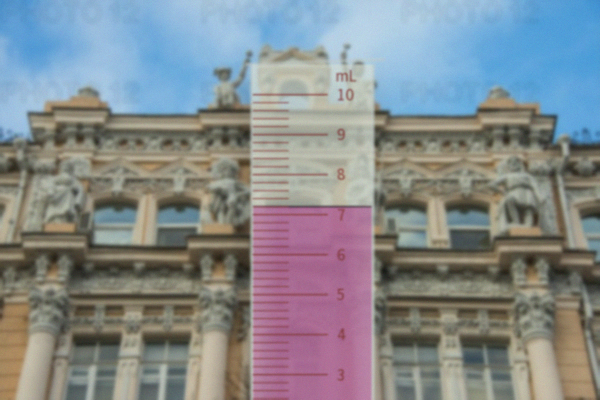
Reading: 7.2 mL
